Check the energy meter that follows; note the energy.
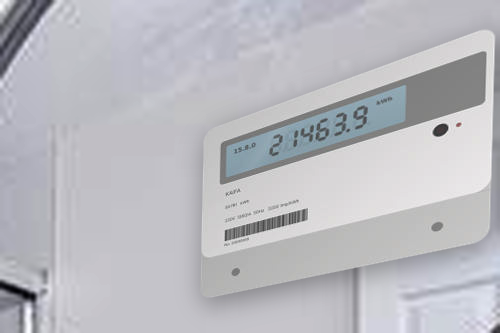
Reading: 21463.9 kWh
